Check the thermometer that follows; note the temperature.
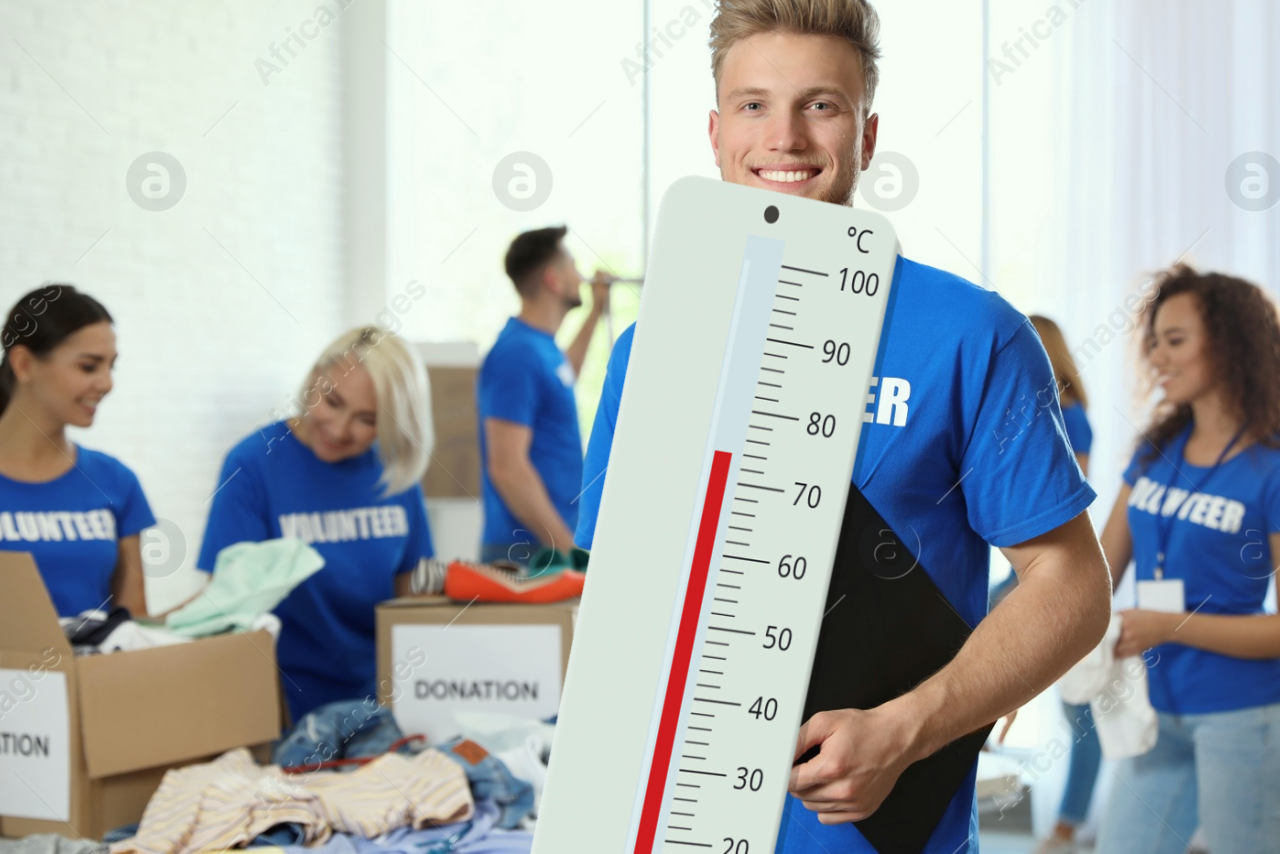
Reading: 74 °C
